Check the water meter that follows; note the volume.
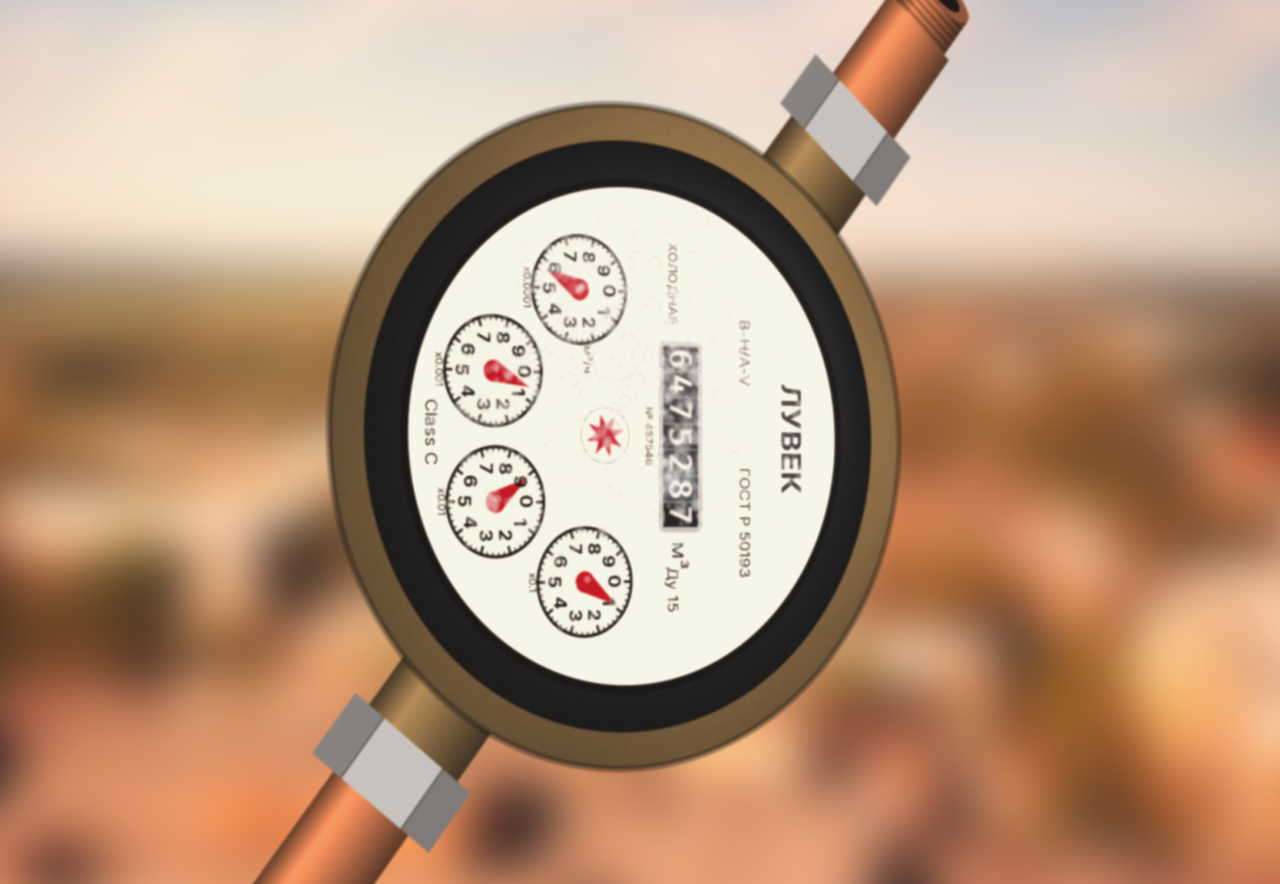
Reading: 6475287.0905 m³
